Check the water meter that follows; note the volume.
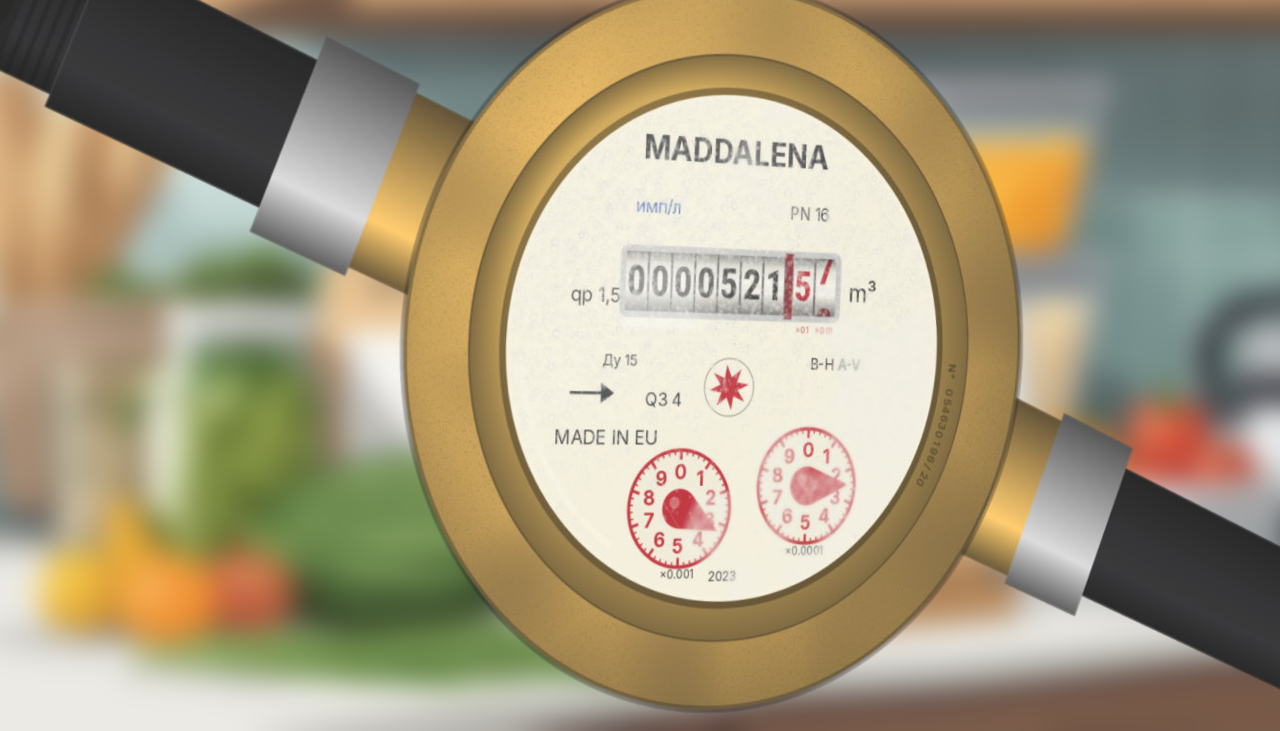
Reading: 521.5732 m³
